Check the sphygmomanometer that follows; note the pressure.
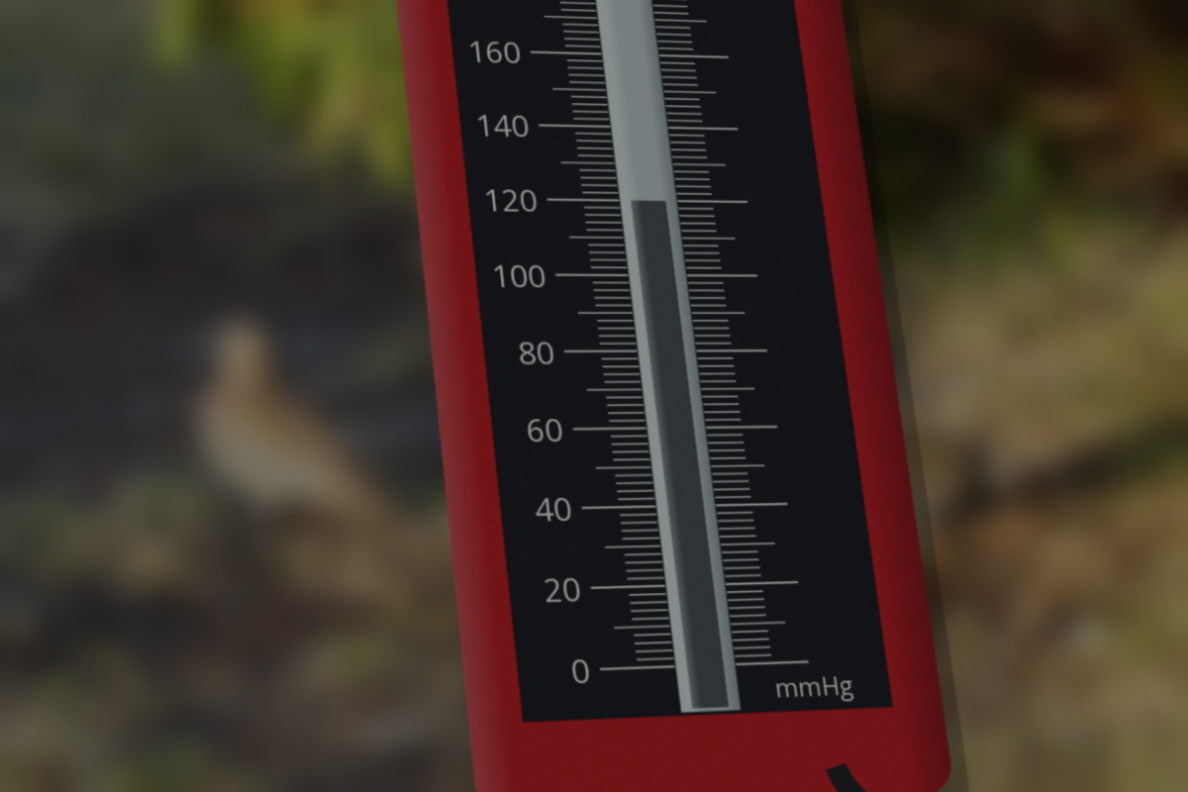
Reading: 120 mmHg
